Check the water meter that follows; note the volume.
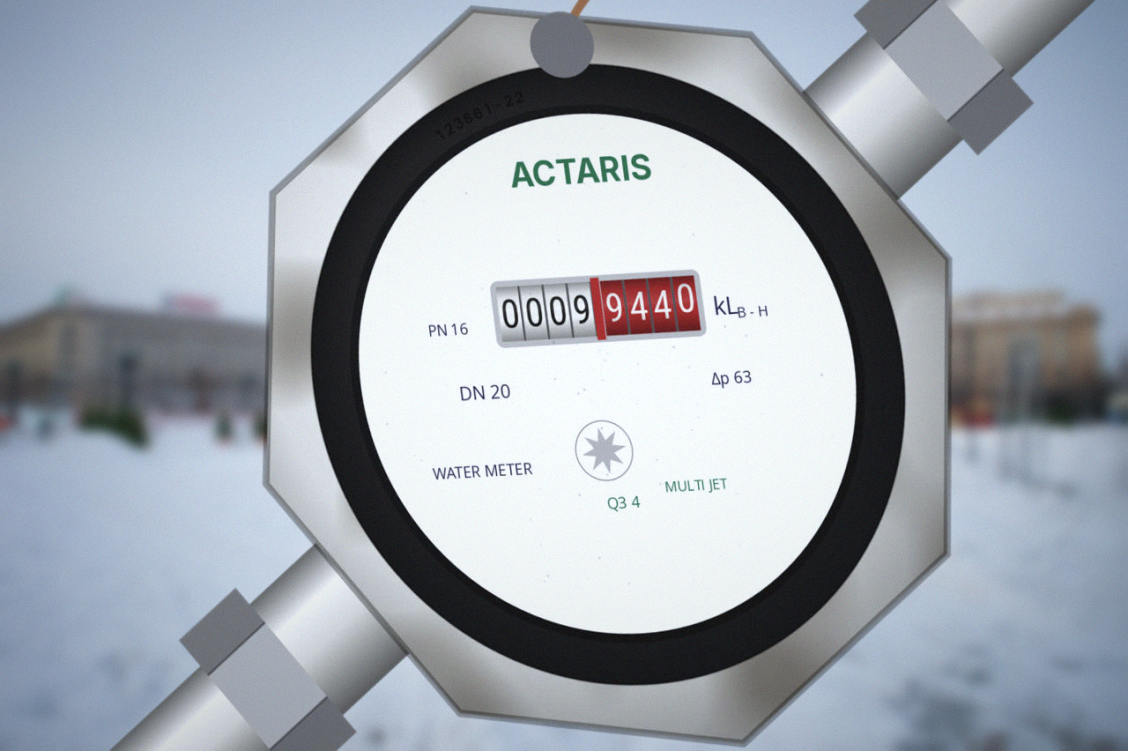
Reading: 9.9440 kL
